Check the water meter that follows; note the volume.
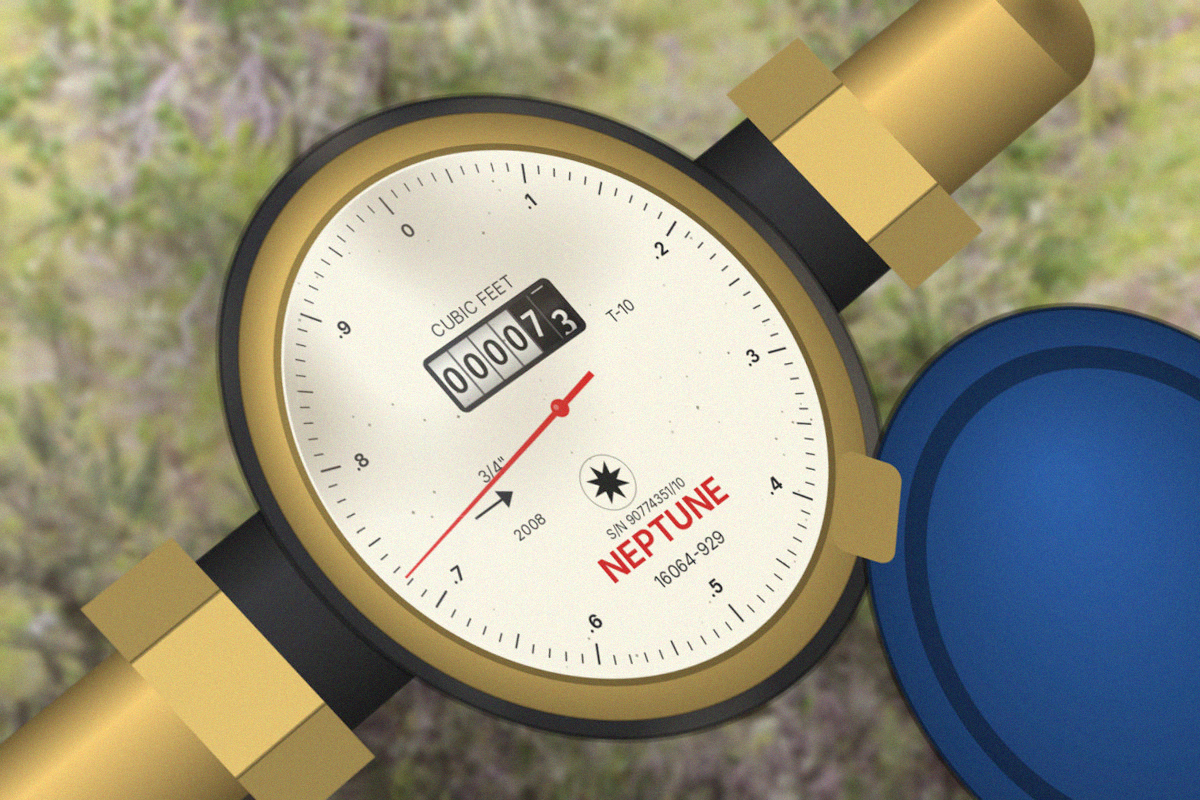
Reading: 72.72 ft³
